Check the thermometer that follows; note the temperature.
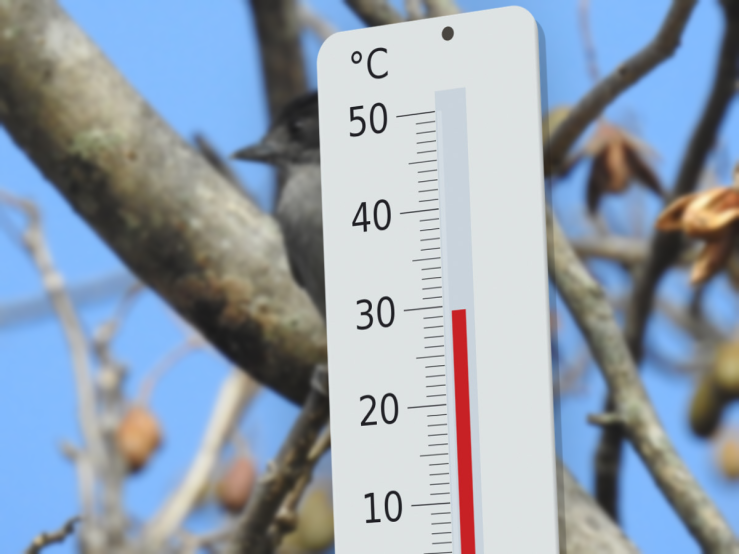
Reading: 29.5 °C
